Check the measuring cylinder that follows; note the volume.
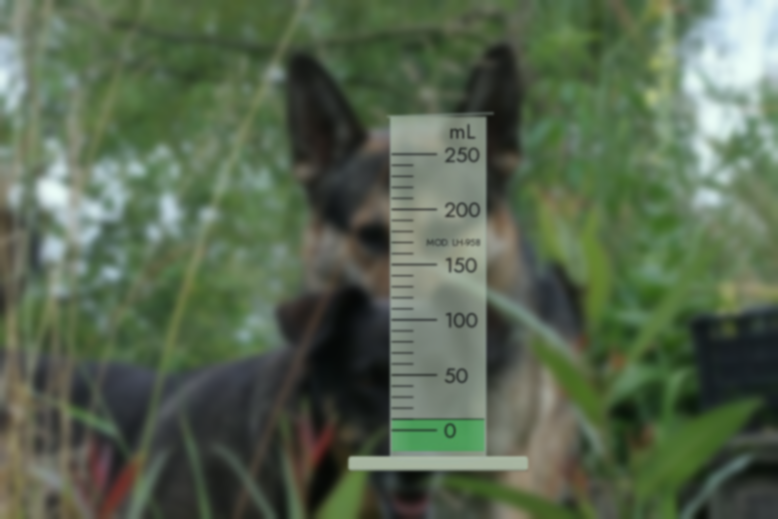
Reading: 10 mL
